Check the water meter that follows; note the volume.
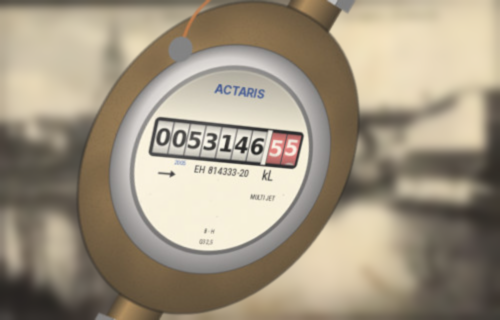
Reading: 53146.55 kL
